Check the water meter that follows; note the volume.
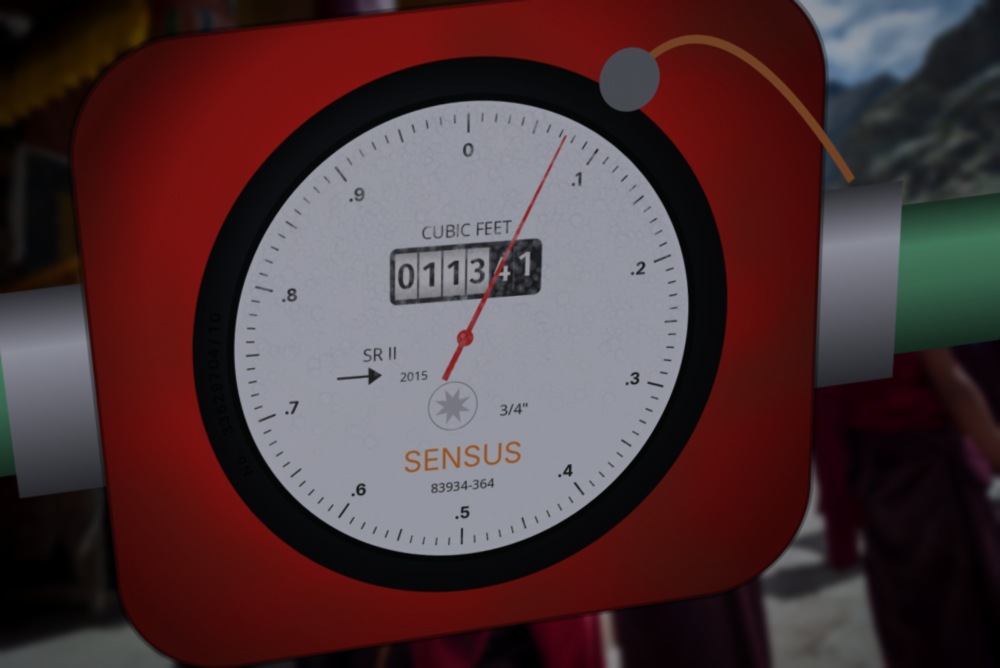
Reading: 11341.07 ft³
